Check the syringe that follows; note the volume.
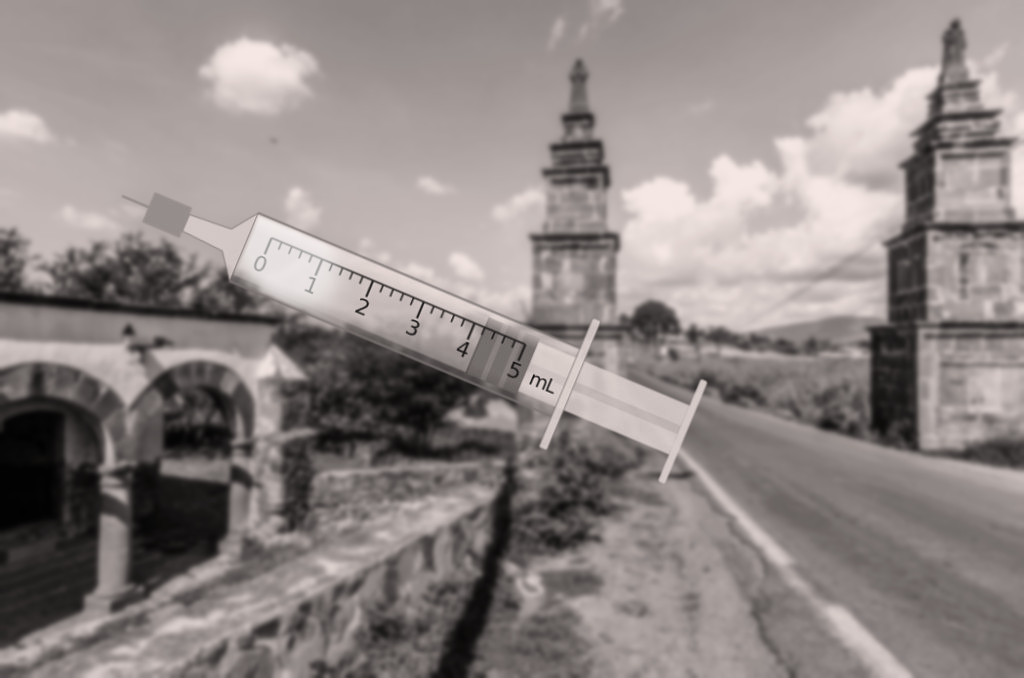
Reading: 4.2 mL
